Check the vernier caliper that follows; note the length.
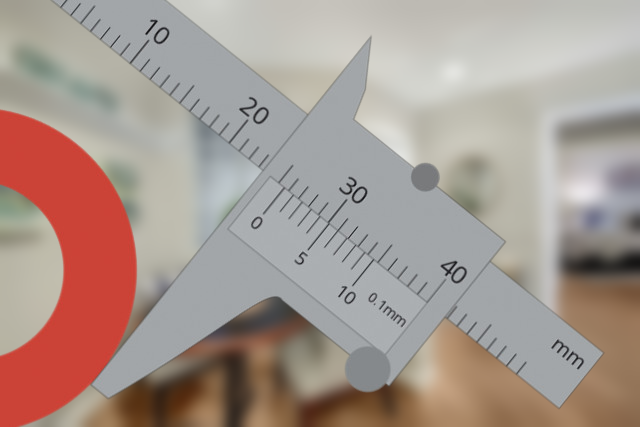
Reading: 25.6 mm
